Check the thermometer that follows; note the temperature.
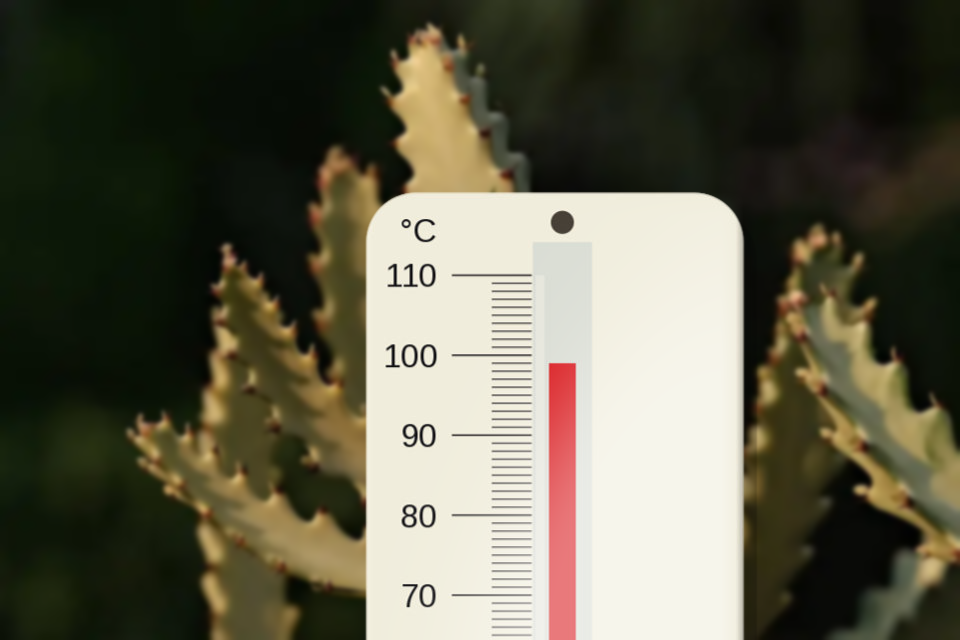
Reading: 99 °C
